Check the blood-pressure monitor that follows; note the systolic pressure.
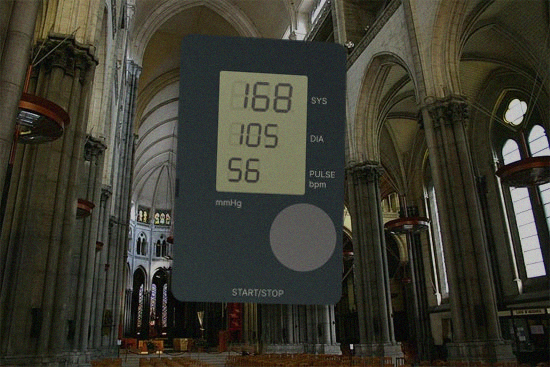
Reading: 168 mmHg
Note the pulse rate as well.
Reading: 56 bpm
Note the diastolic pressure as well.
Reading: 105 mmHg
